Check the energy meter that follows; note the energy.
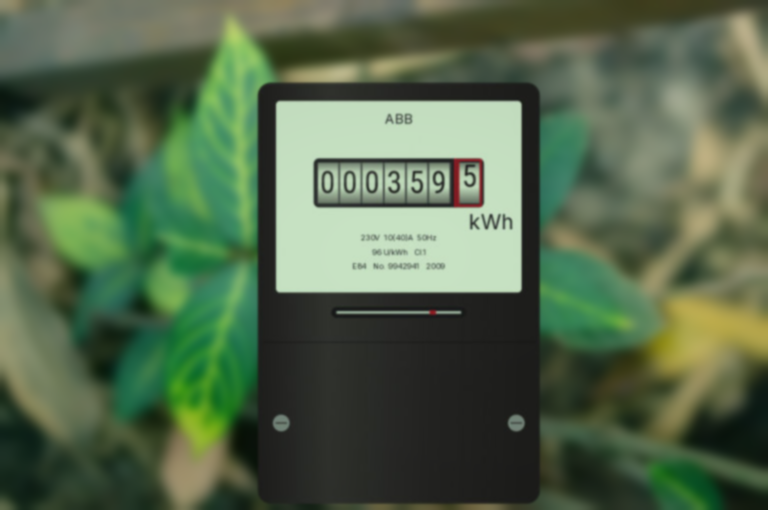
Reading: 359.5 kWh
